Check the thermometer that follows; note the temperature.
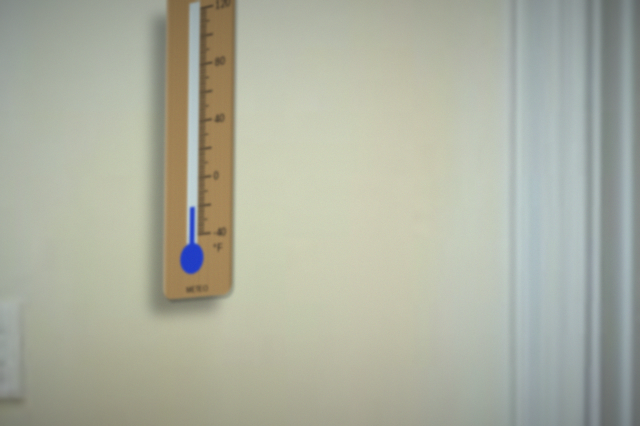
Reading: -20 °F
